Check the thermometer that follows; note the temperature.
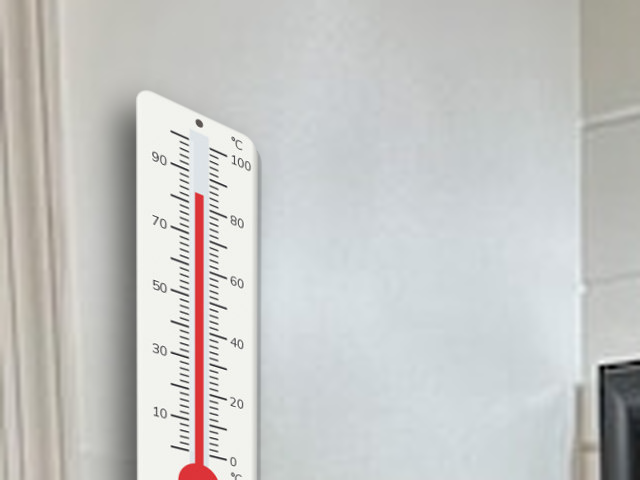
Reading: 84 °C
